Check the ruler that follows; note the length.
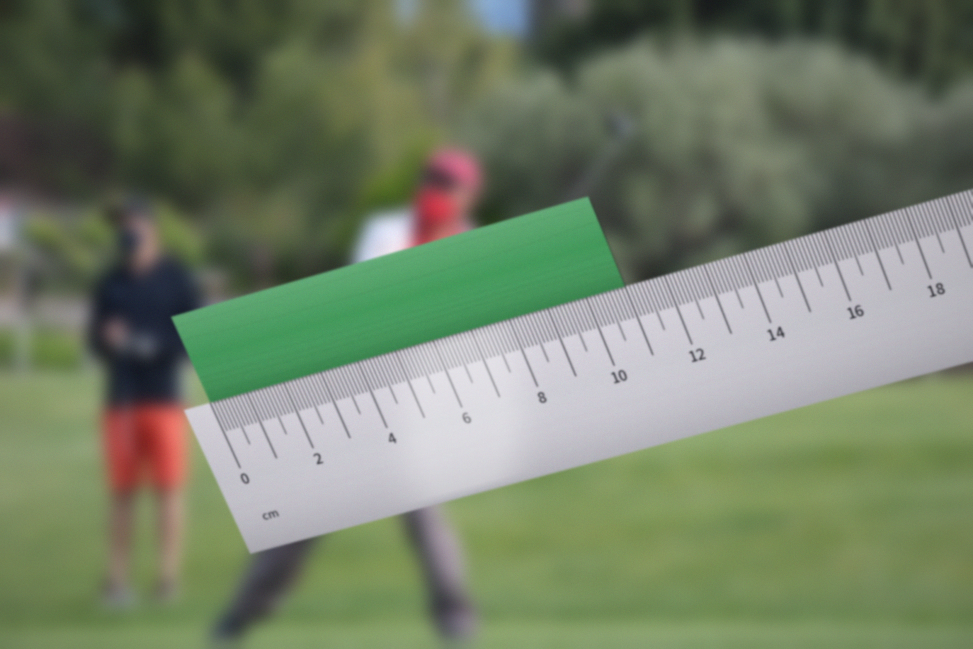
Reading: 11 cm
